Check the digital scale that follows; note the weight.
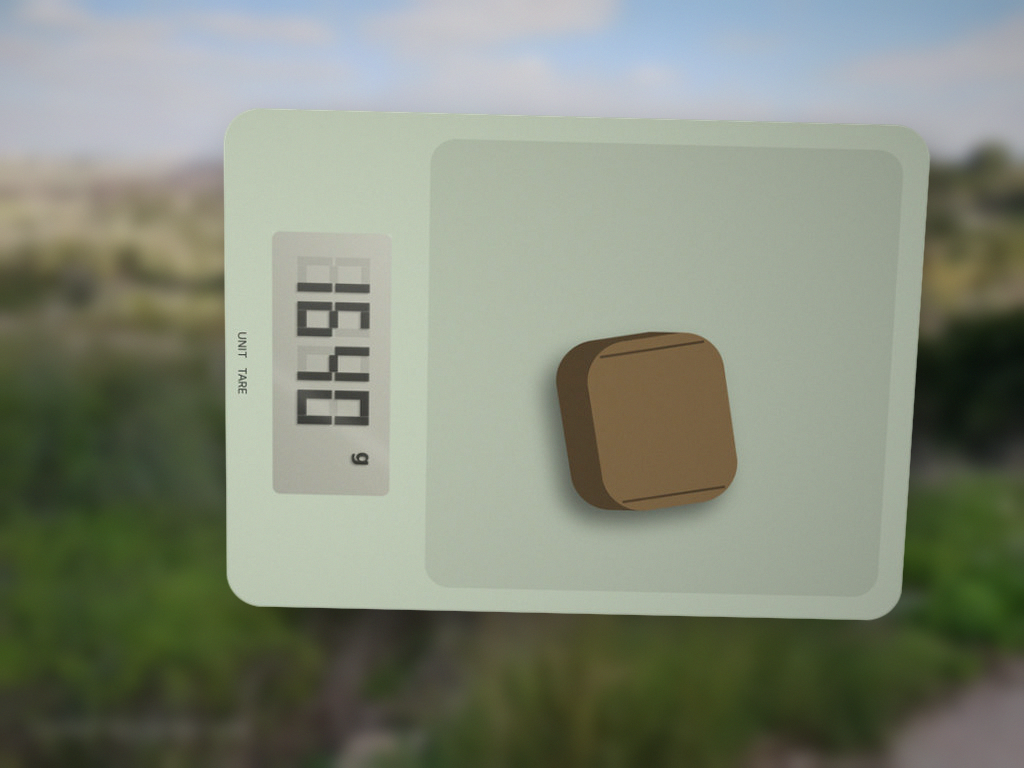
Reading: 1640 g
